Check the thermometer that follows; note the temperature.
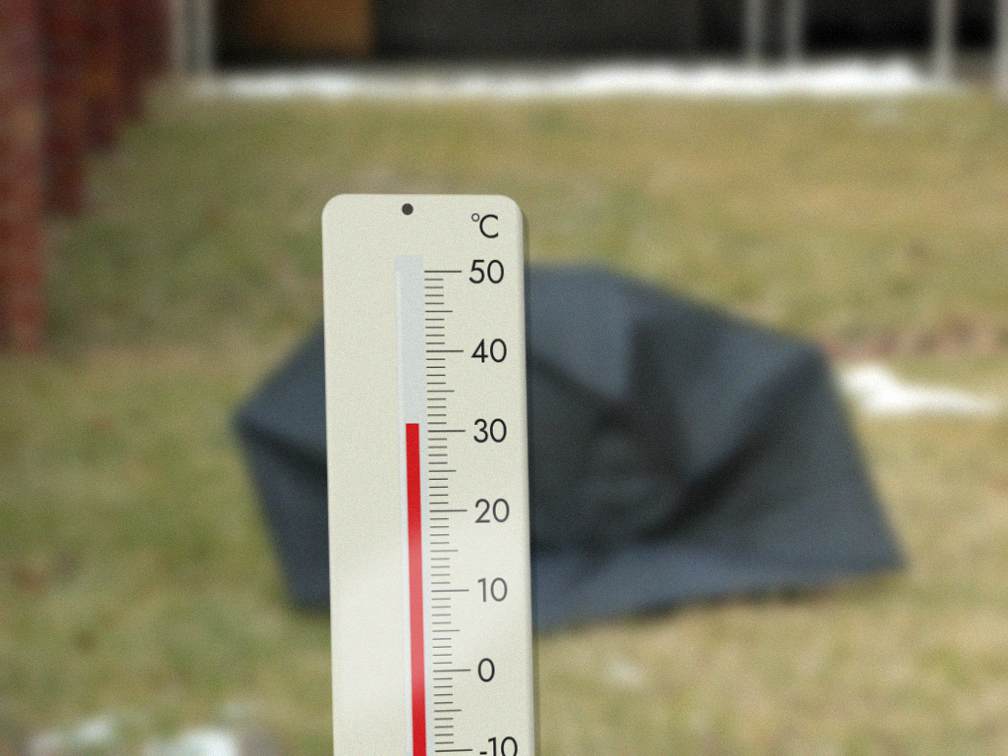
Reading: 31 °C
